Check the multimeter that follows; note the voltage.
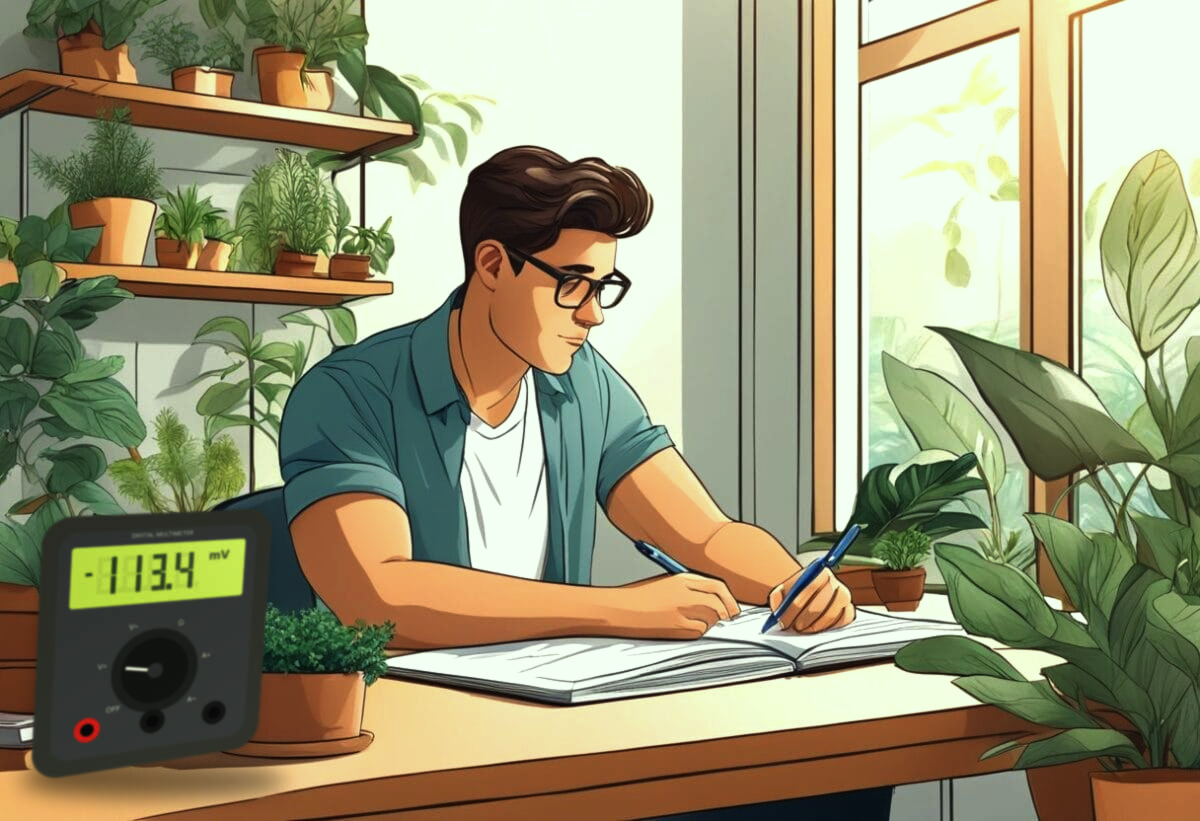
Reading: -113.4 mV
